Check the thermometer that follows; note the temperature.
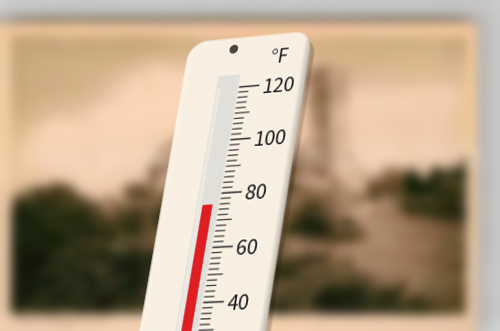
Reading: 76 °F
